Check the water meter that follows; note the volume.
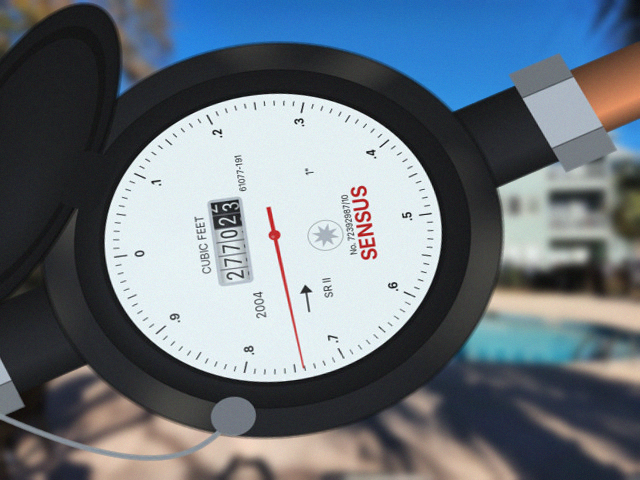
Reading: 277022.74 ft³
